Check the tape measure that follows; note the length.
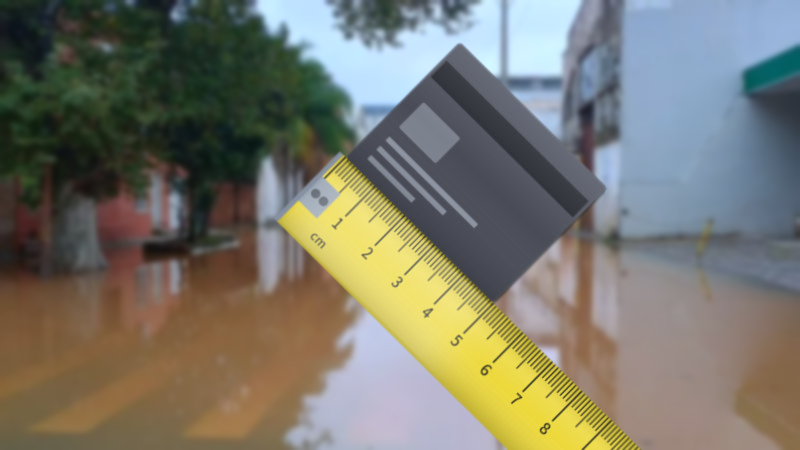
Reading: 5 cm
